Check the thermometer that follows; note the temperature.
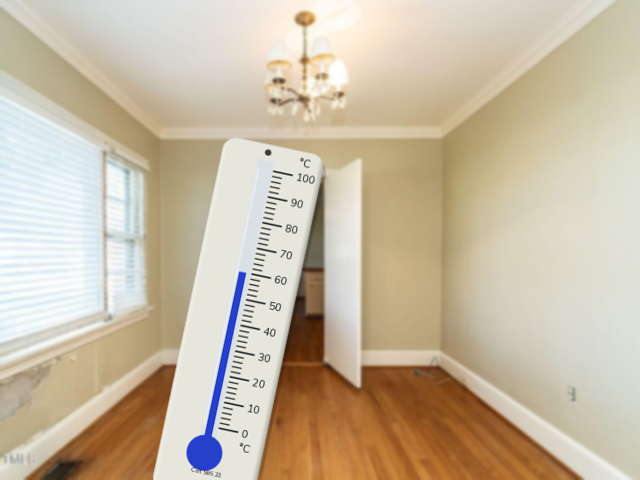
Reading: 60 °C
